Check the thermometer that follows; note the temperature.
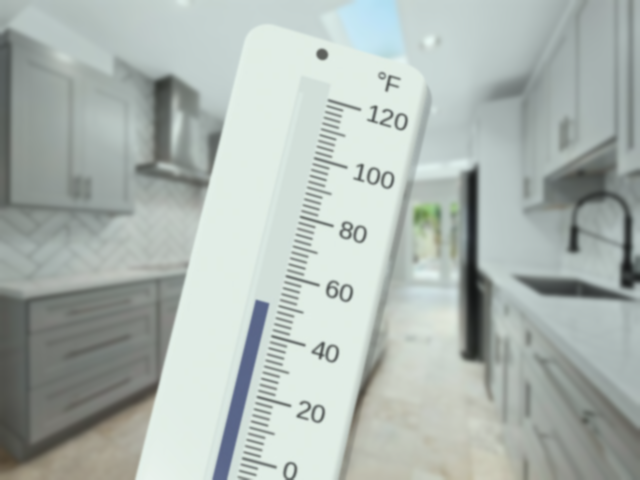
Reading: 50 °F
